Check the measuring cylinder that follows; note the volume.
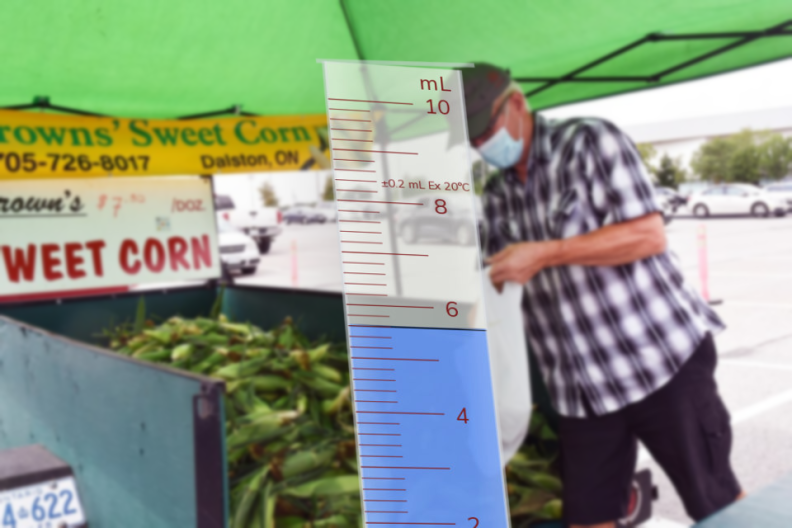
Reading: 5.6 mL
